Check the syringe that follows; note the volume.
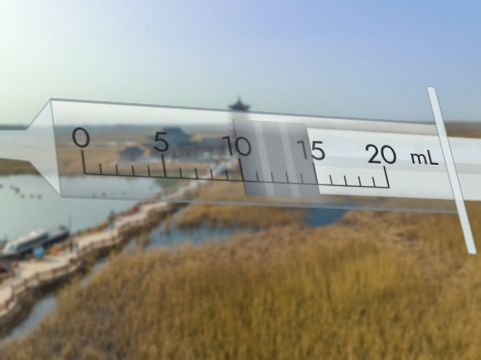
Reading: 10 mL
